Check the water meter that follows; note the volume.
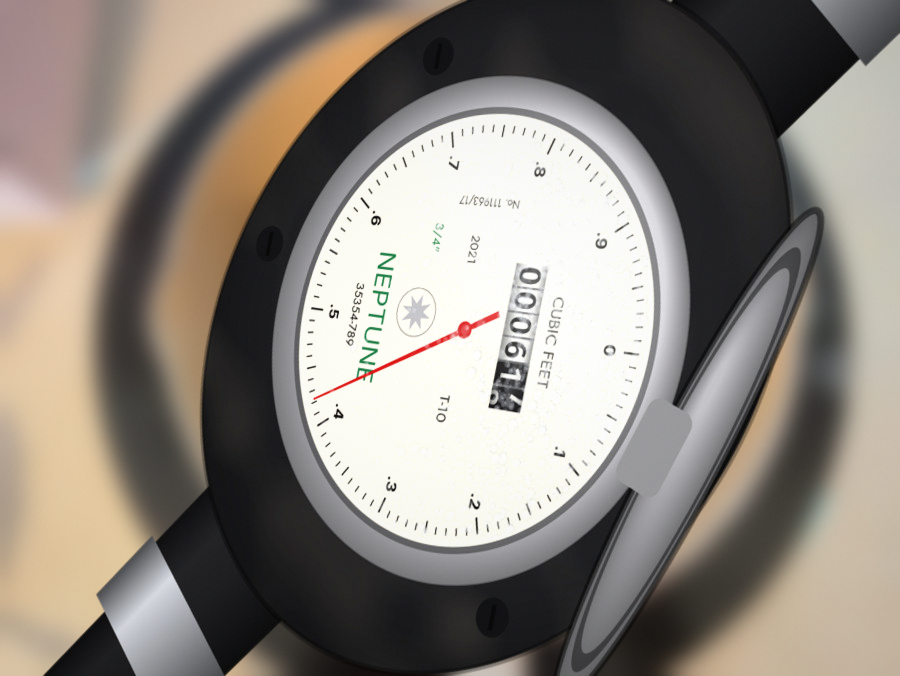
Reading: 617.42 ft³
